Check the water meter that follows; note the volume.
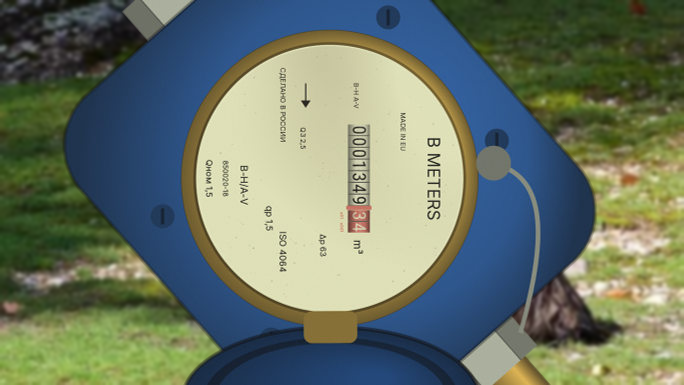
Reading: 1349.34 m³
